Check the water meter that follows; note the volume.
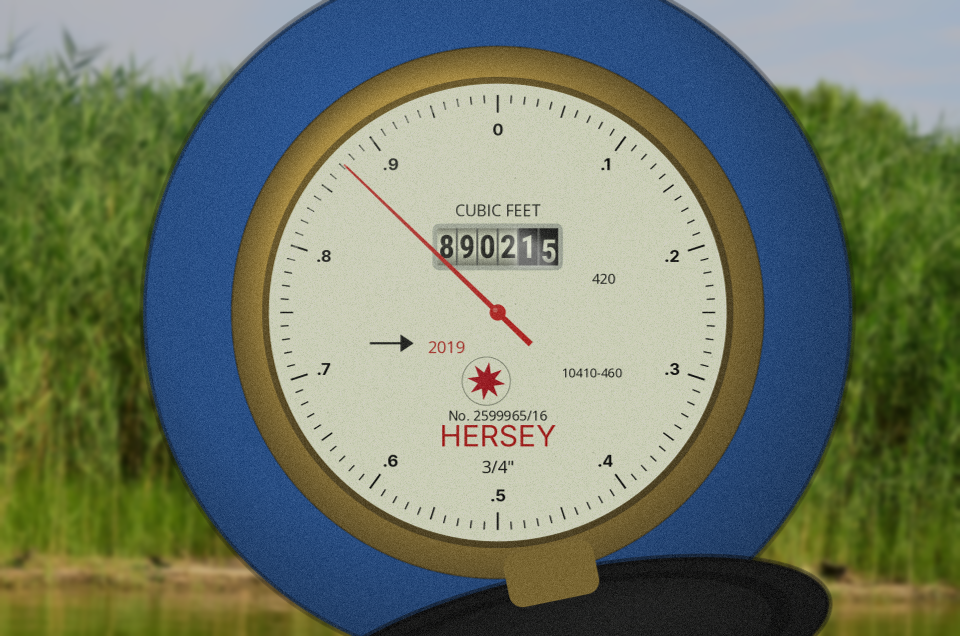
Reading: 890214.87 ft³
